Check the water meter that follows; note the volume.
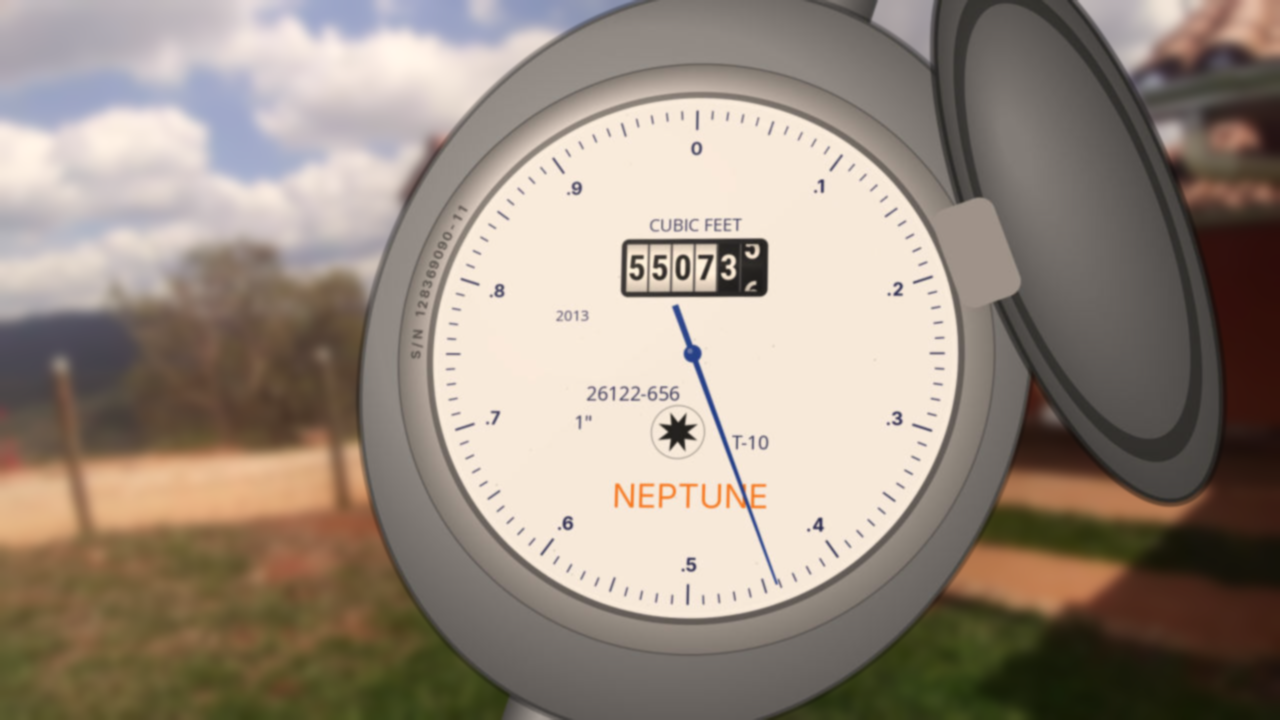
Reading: 550735.44 ft³
